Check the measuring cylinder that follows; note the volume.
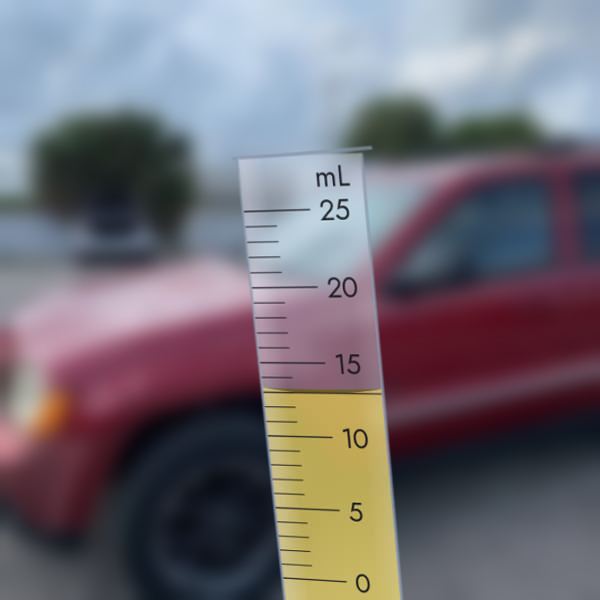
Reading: 13 mL
